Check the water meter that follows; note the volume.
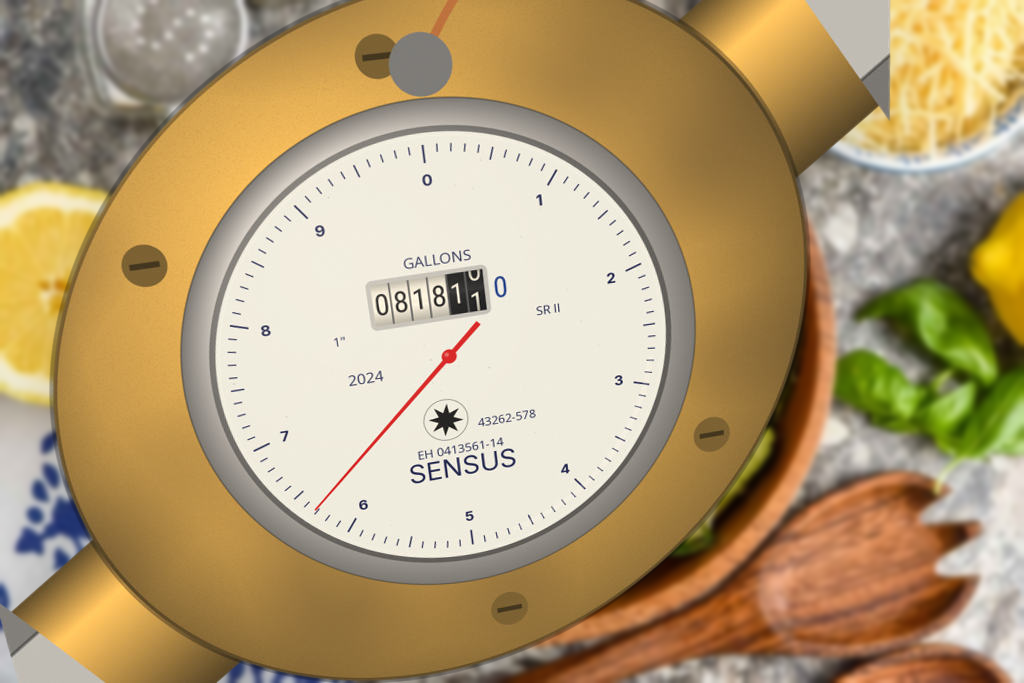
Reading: 818106.3 gal
